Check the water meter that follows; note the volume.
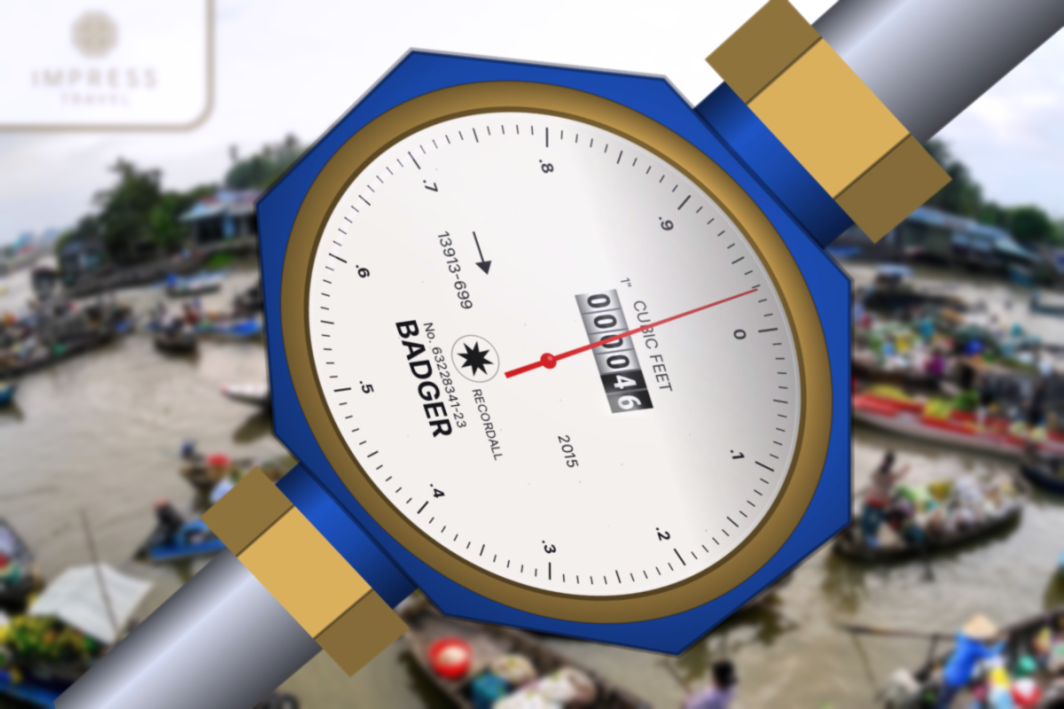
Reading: 45.97 ft³
